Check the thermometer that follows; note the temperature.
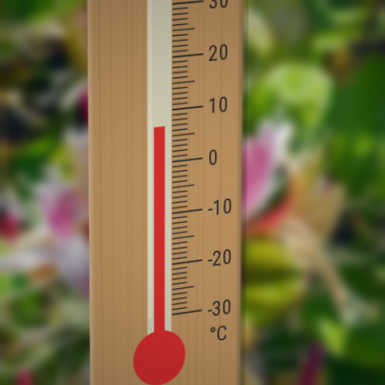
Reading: 7 °C
